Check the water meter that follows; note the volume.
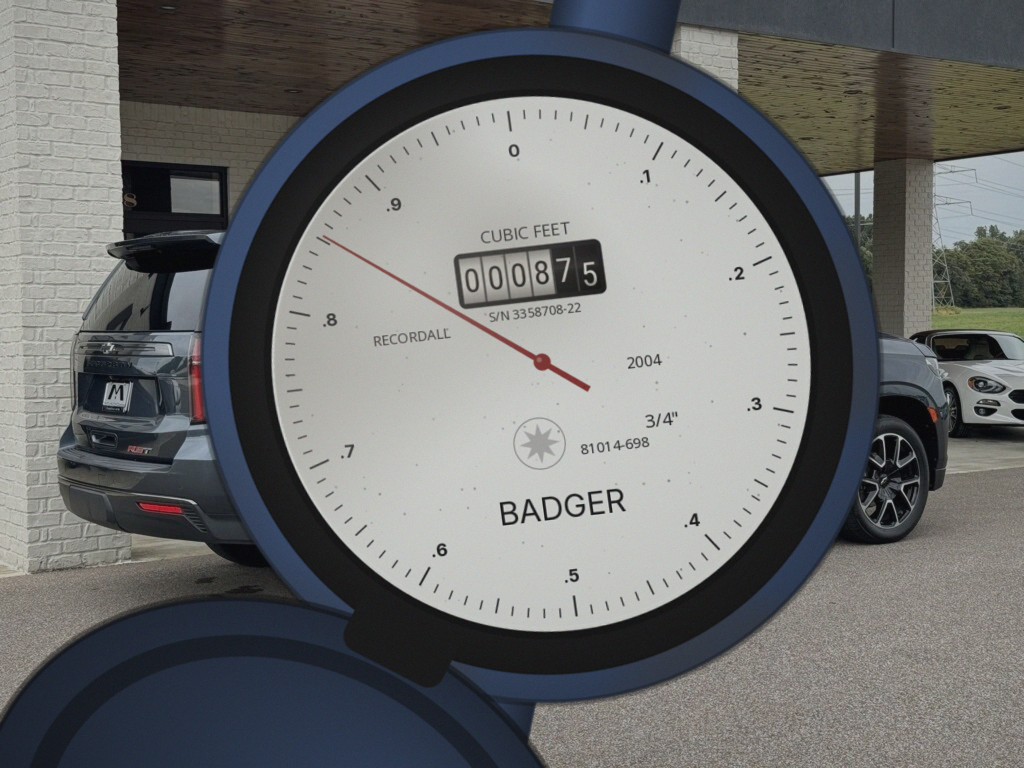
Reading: 874.85 ft³
